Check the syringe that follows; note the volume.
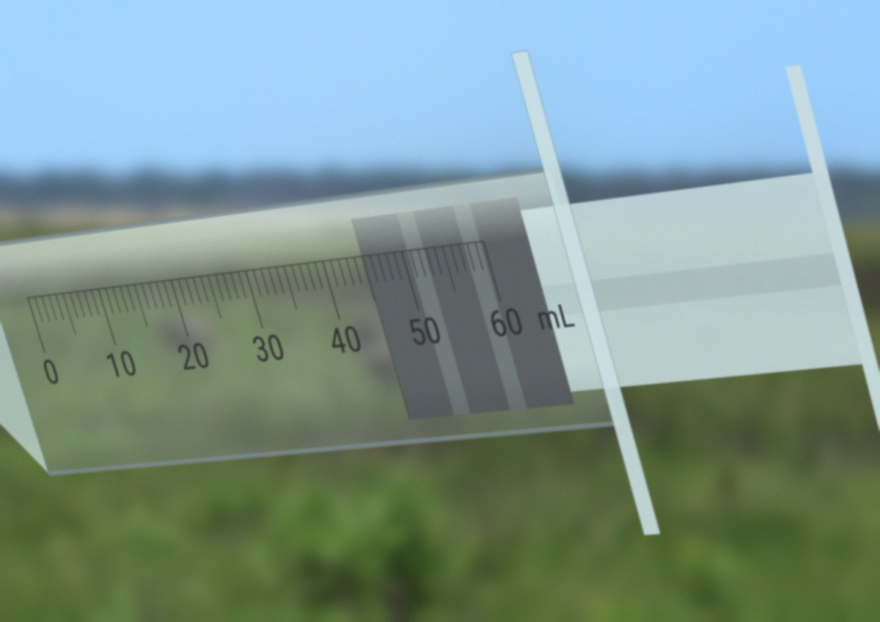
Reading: 45 mL
